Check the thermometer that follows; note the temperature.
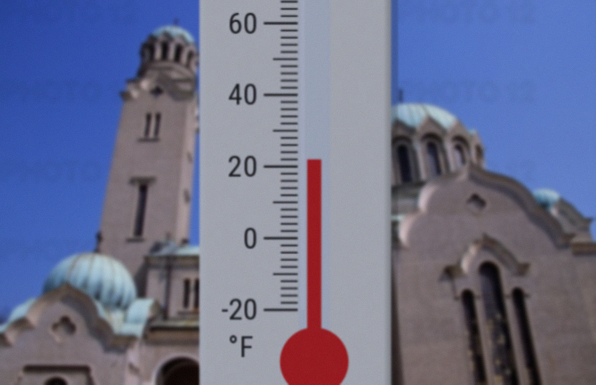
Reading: 22 °F
